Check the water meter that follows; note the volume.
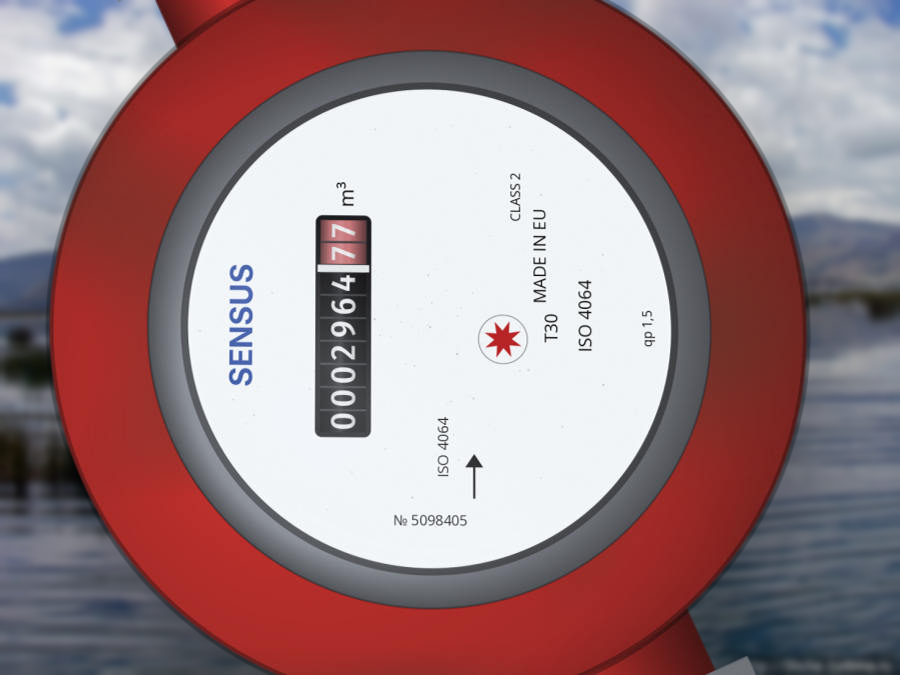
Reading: 2964.77 m³
